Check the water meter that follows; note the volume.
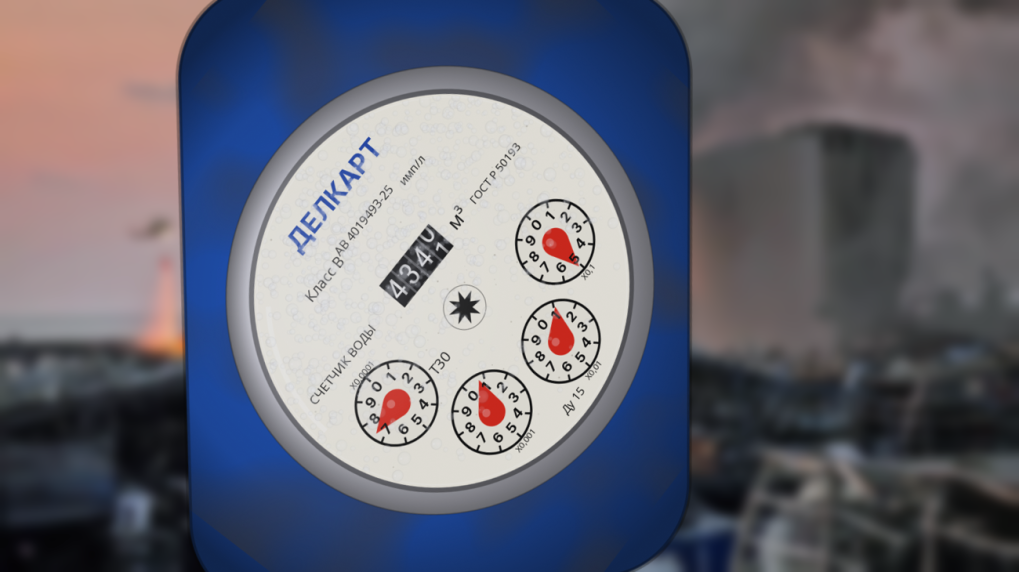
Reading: 4340.5107 m³
